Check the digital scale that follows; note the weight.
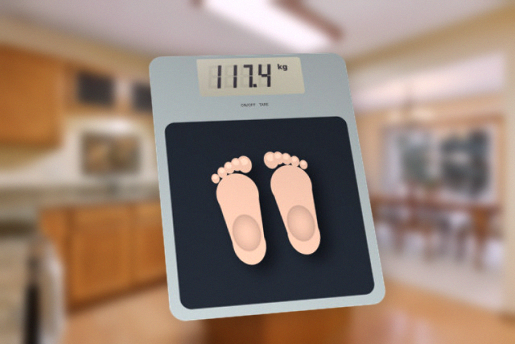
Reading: 117.4 kg
